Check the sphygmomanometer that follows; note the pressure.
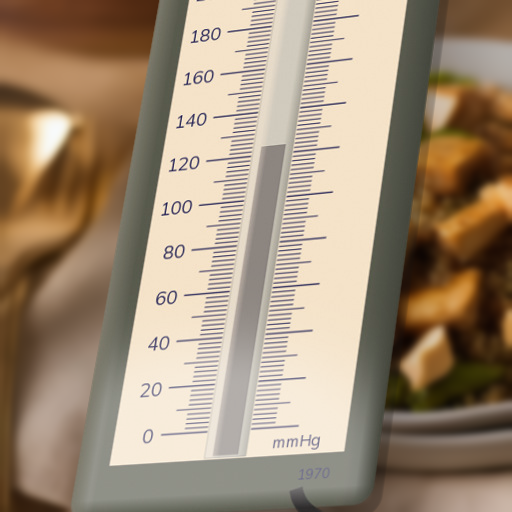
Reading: 124 mmHg
